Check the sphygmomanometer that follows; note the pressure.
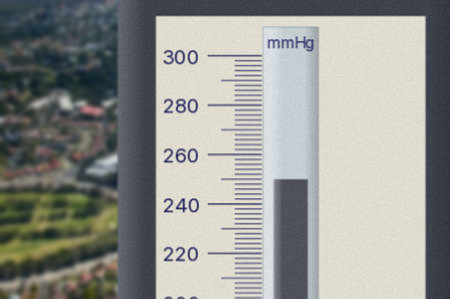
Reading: 250 mmHg
